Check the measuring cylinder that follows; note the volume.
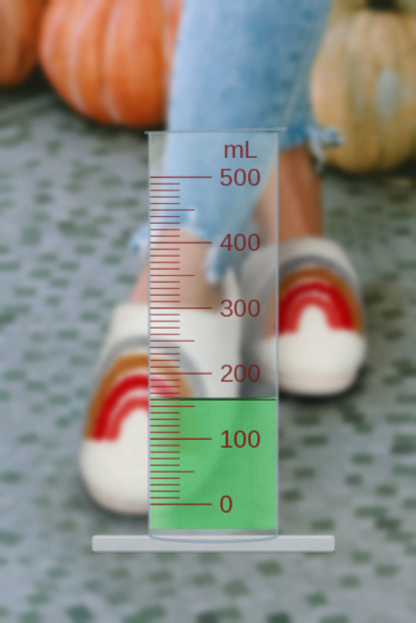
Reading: 160 mL
